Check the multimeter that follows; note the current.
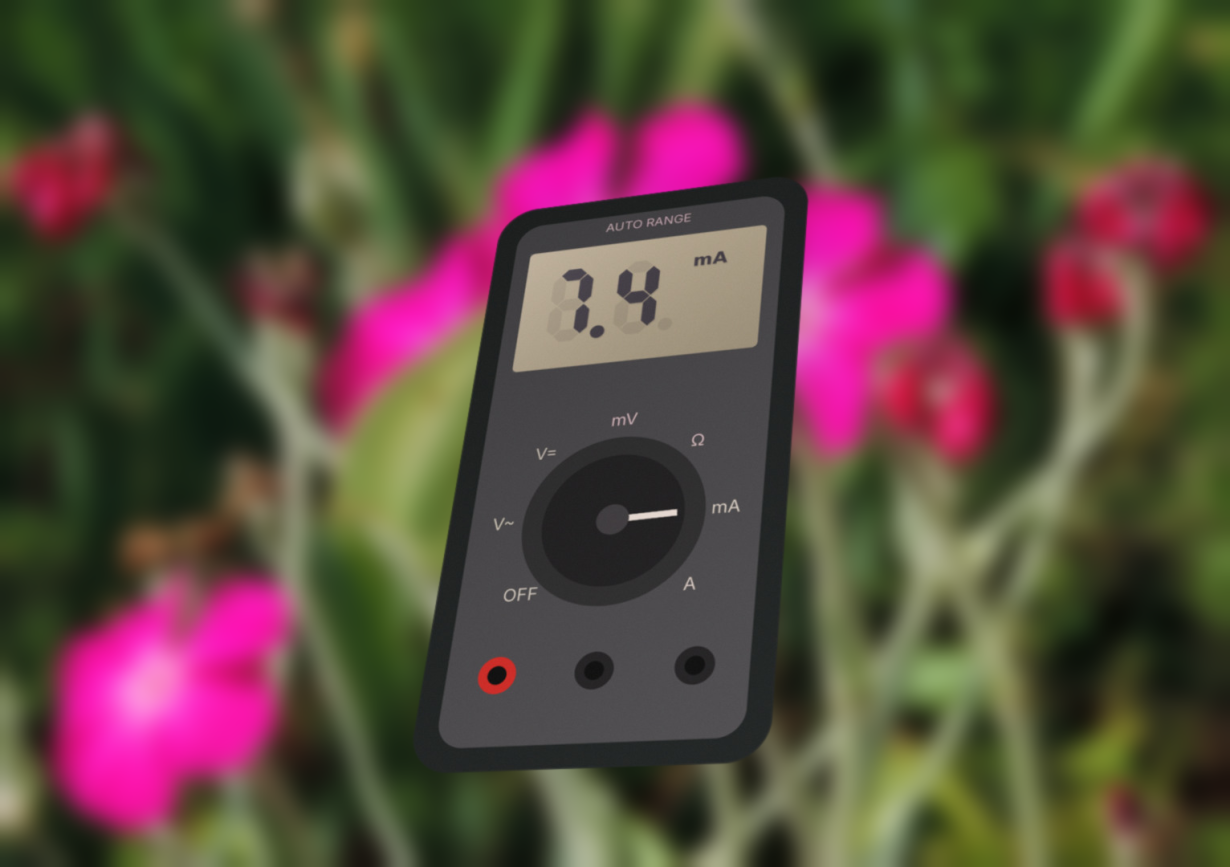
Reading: 7.4 mA
